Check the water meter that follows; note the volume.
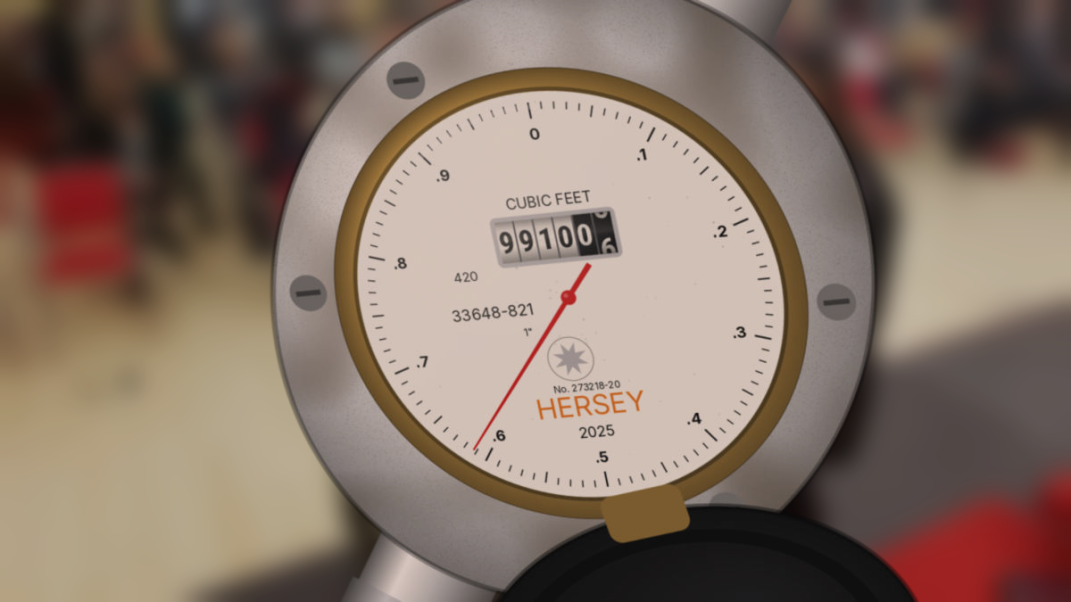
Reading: 991005.61 ft³
